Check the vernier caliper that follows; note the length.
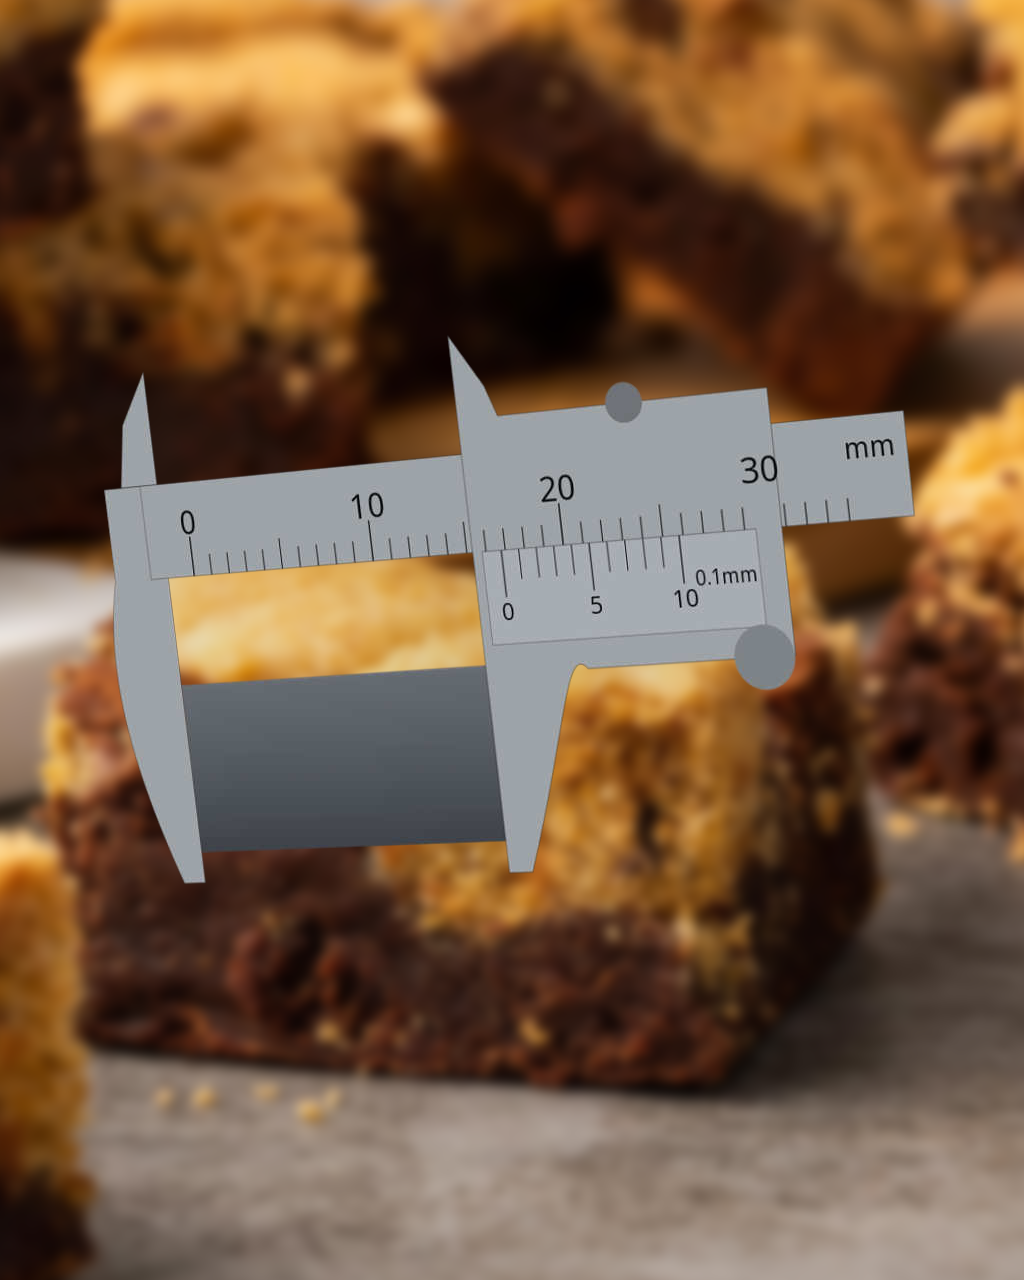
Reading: 16.8 mm
